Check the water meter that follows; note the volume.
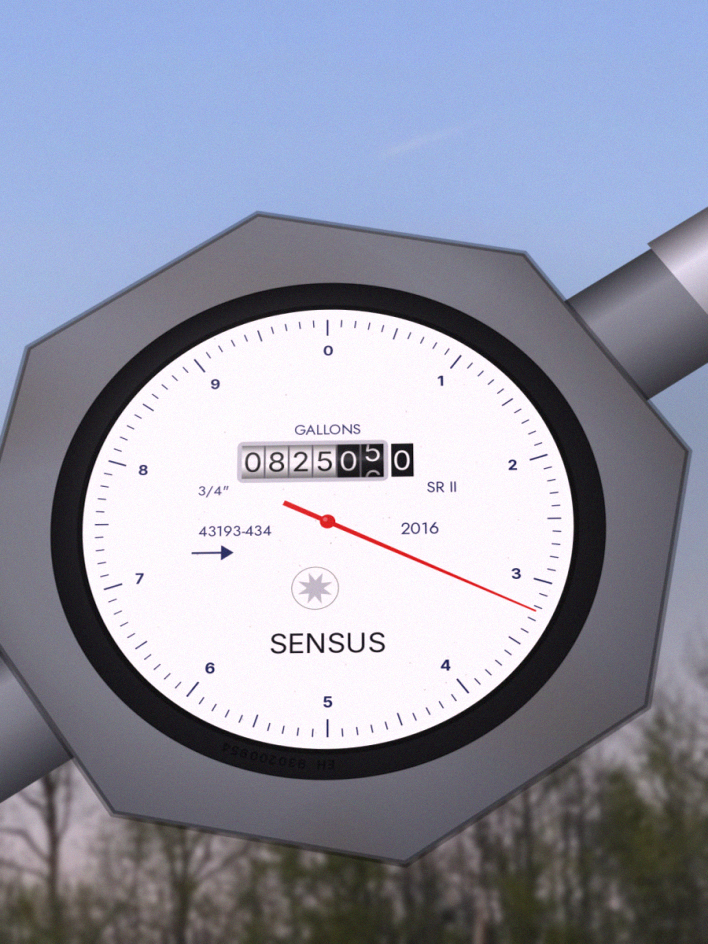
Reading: 825053.2 gal
